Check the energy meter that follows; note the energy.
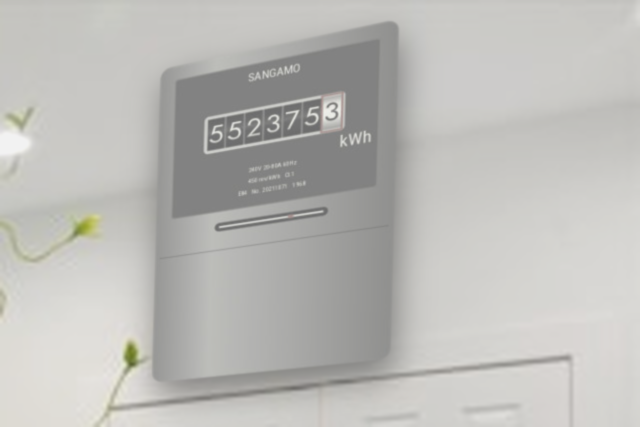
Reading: 552375.3 kWh
